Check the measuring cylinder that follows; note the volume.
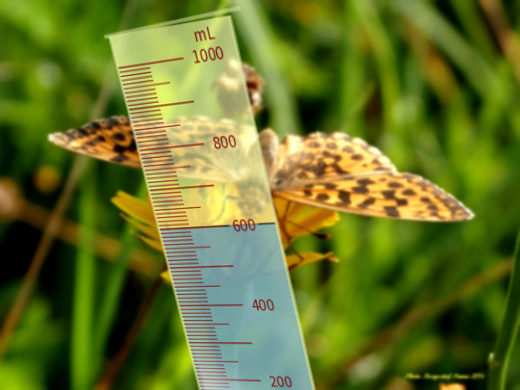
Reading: 600 mL
